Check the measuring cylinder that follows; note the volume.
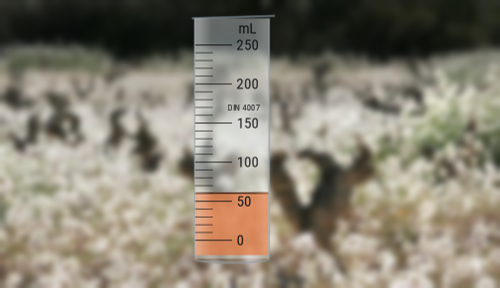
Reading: 60 mL
